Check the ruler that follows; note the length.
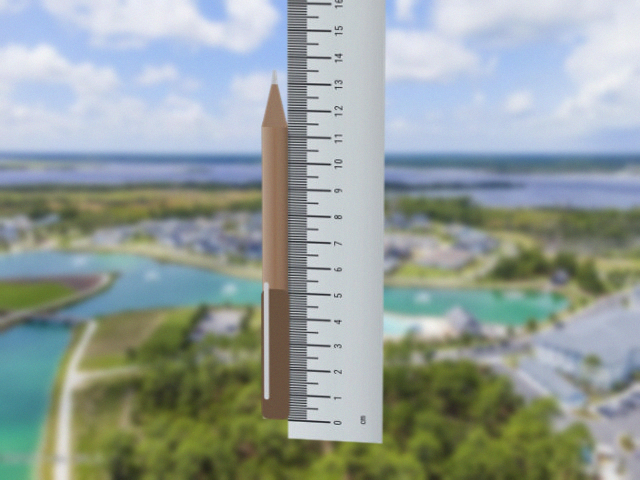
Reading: 13.5 cm
